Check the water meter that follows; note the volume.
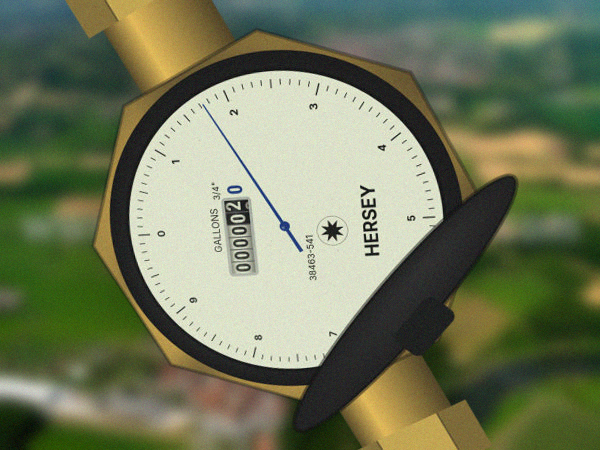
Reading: 21.7 gal
